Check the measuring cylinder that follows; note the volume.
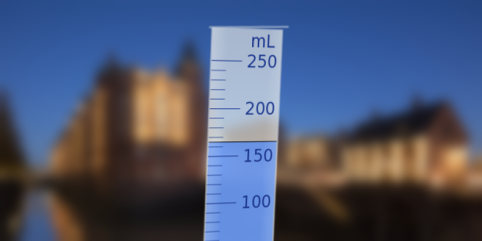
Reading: 165 mL
